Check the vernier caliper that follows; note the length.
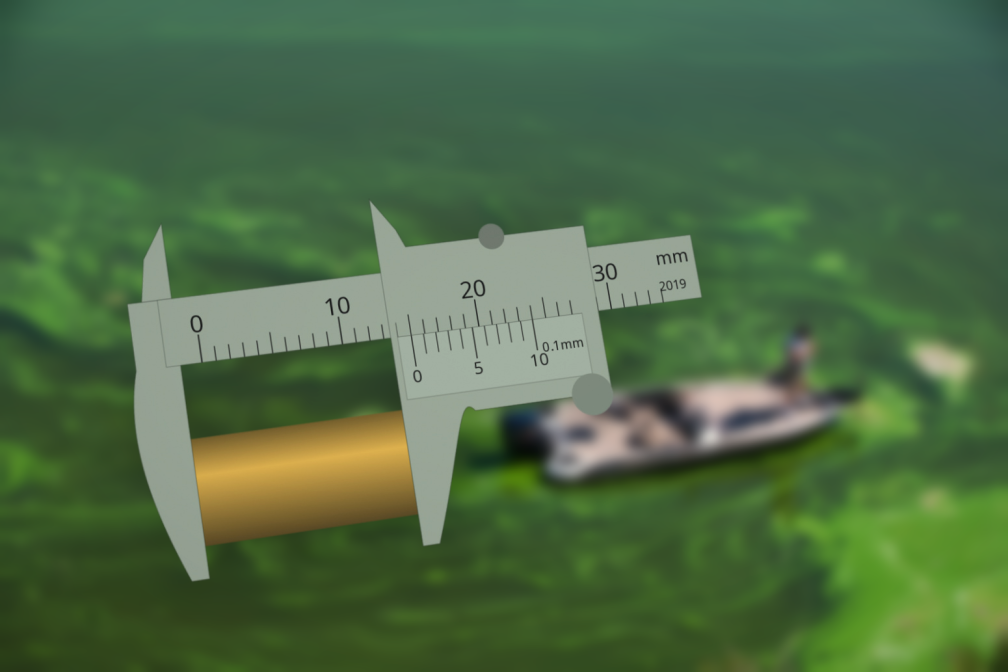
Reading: 15.0 mm
